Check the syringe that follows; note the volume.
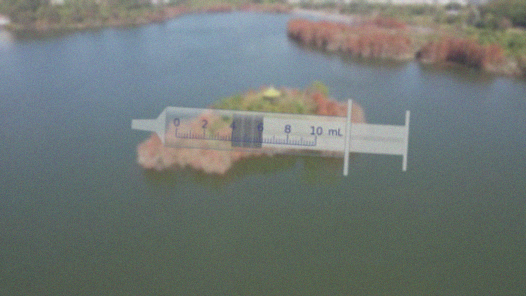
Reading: 4 mL
